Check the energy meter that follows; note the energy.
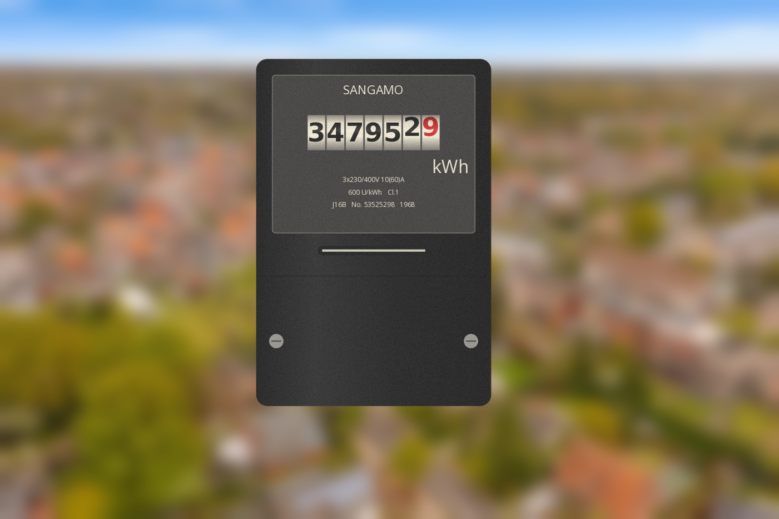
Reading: 347952.9 kWh
